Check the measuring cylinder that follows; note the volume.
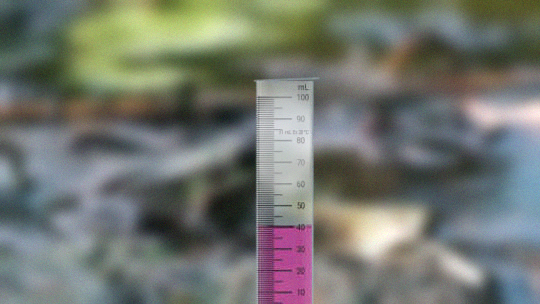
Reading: 40 mL
